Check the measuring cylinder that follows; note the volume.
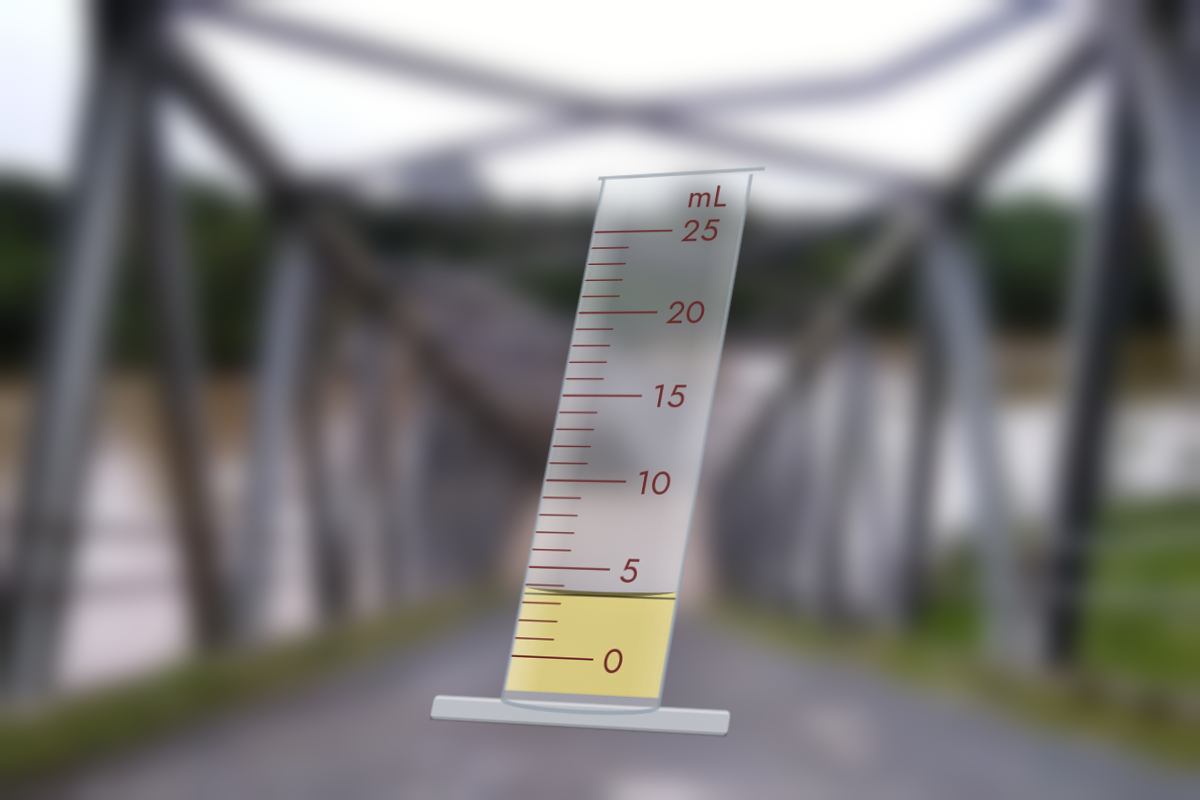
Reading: 3.5 mL
